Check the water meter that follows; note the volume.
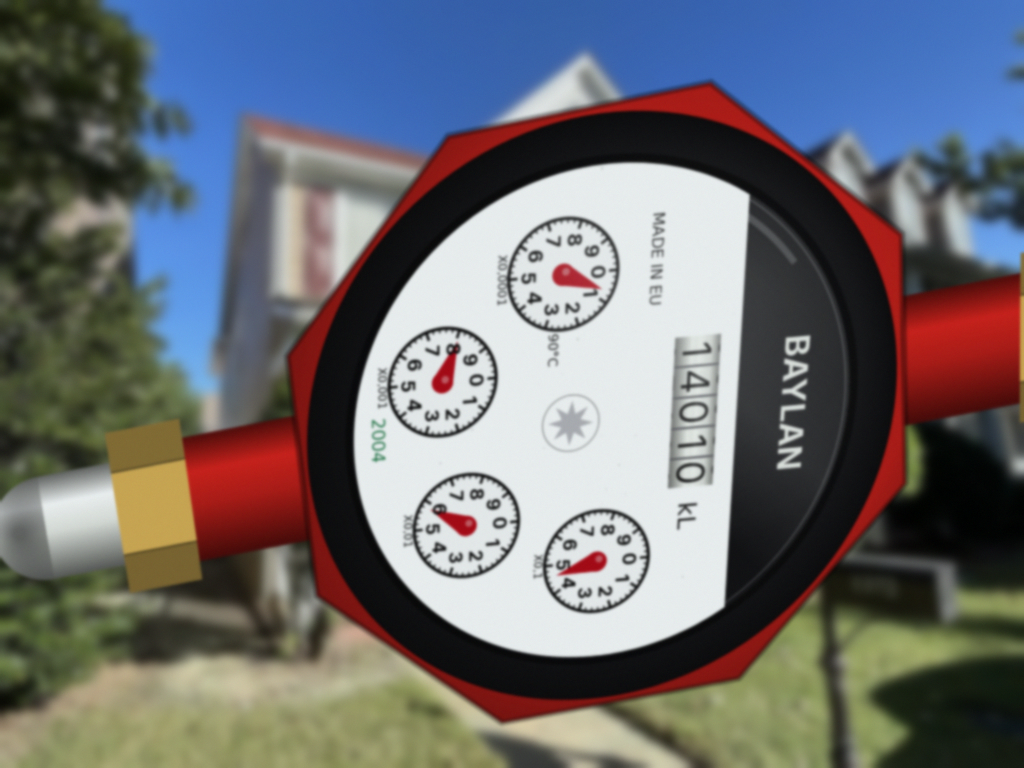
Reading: 14010.4580 kL
